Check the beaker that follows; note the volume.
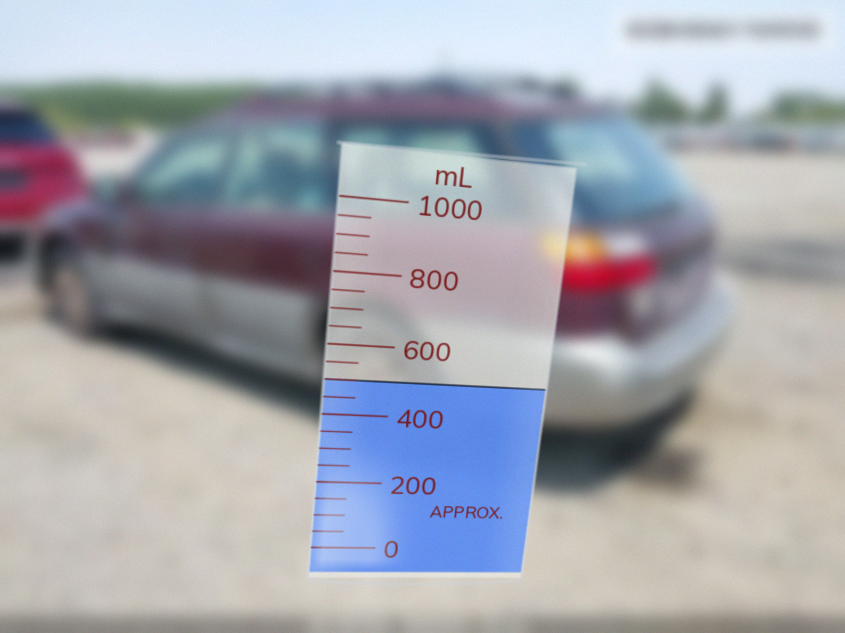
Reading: 500 mL
